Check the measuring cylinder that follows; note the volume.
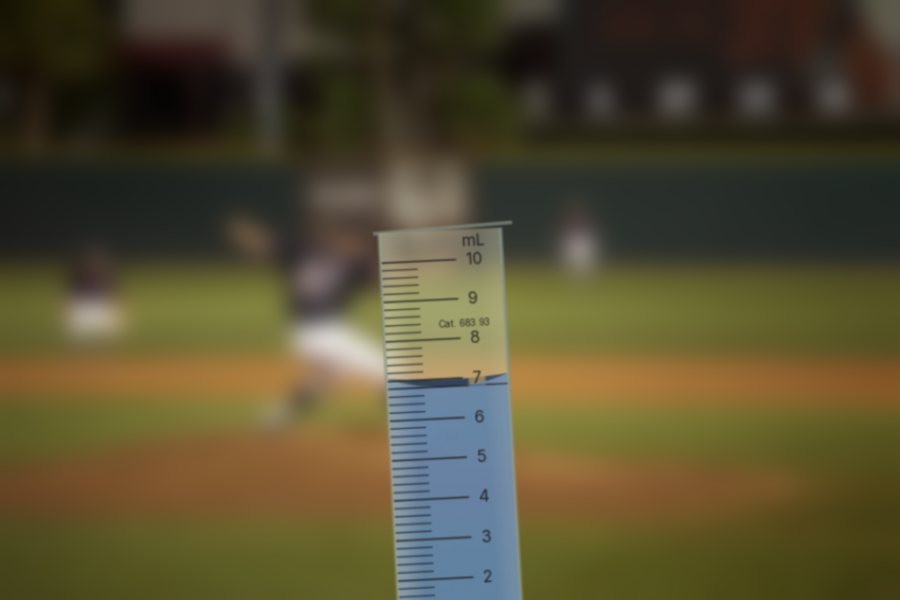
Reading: 6.8 mL
